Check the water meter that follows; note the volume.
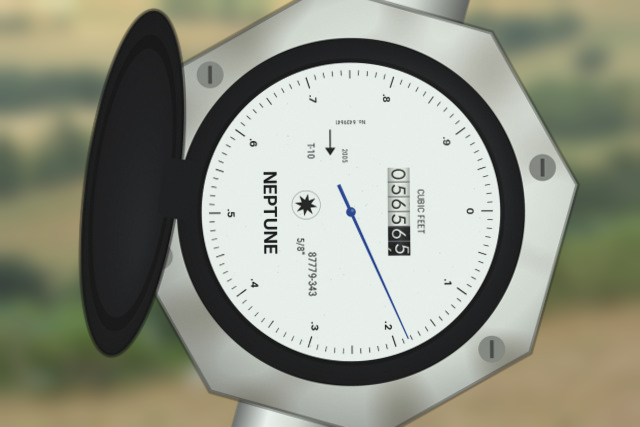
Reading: 56565.18 ft³
